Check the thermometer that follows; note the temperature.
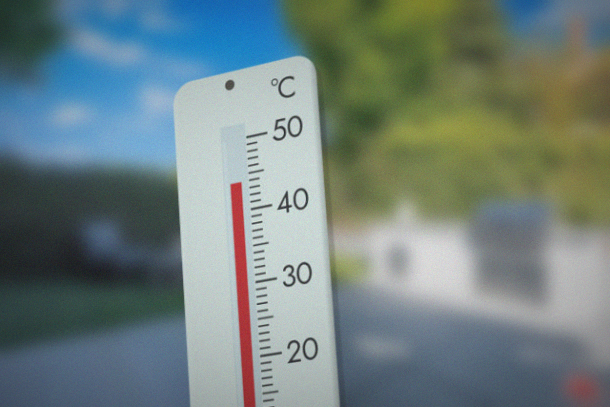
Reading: 44 °C
